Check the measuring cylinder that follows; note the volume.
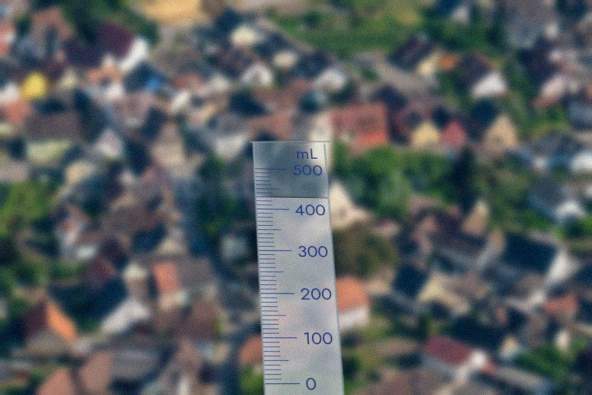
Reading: 430 mL
